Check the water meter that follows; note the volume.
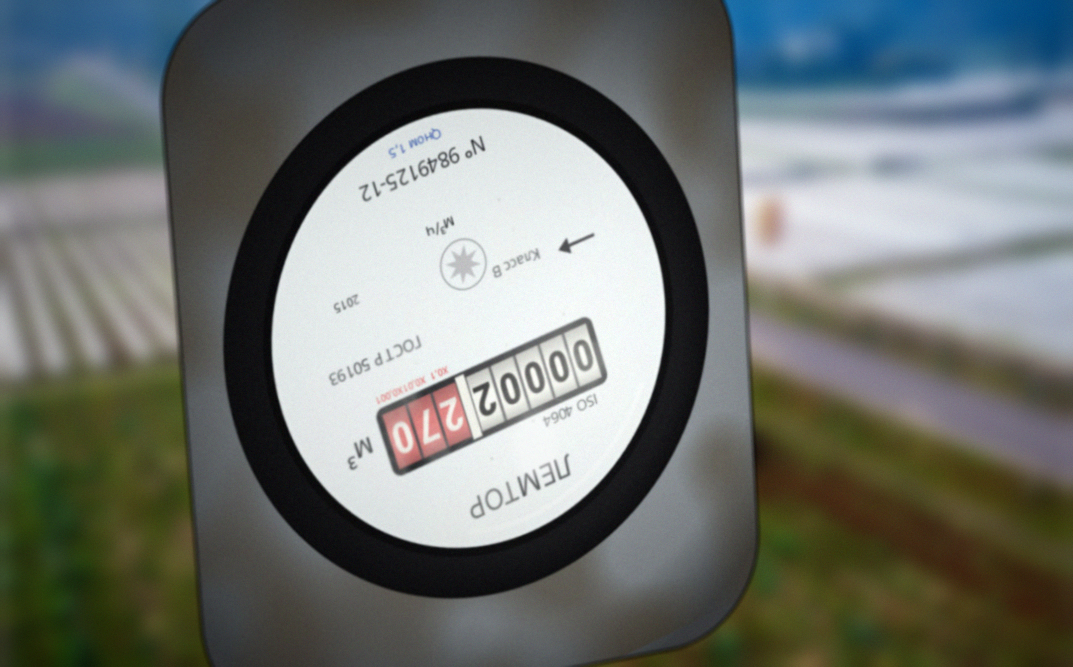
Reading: 2.270 m³
